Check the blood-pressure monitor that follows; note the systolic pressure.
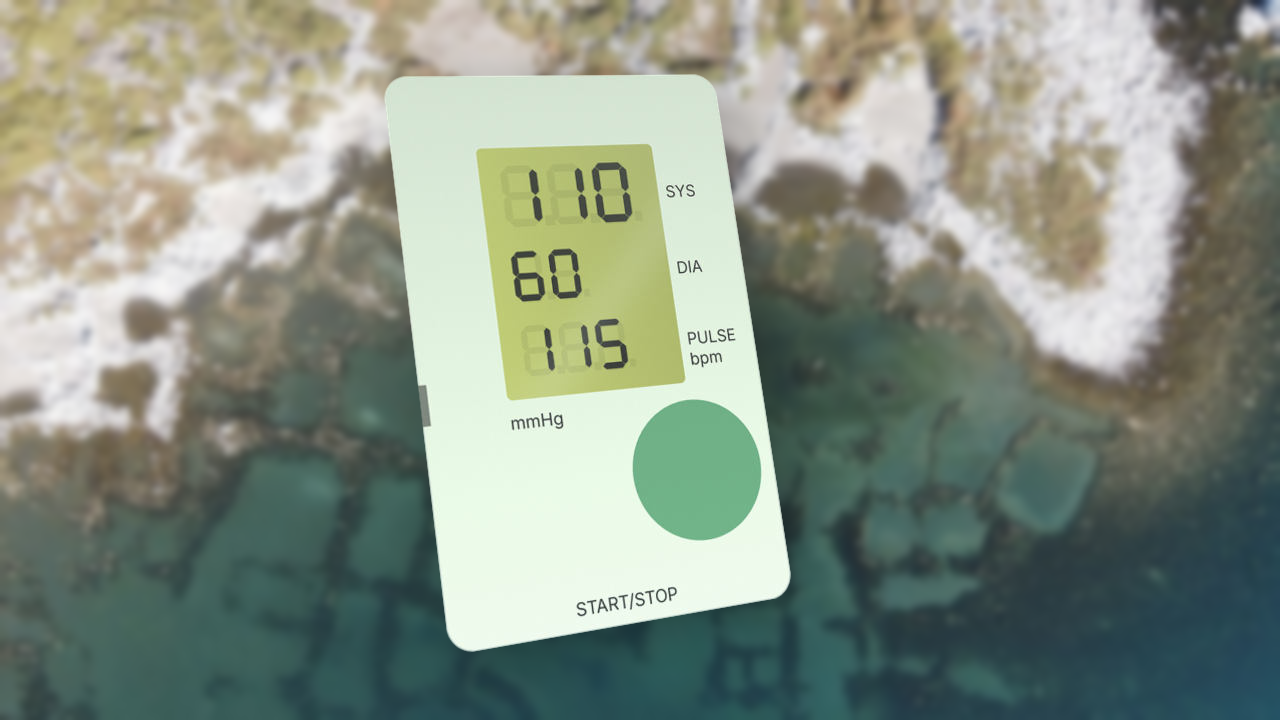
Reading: 110 mmHg
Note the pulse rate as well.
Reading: 115 bpm
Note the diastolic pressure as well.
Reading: 60 mmHg
